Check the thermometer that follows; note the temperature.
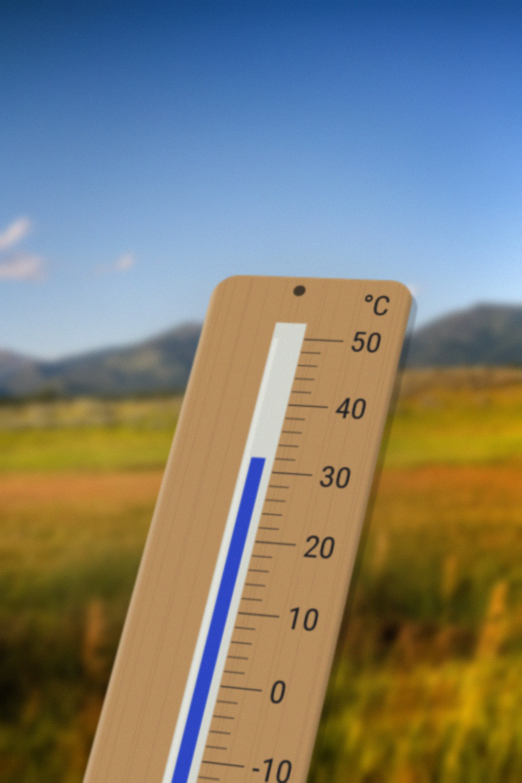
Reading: 32 °C
